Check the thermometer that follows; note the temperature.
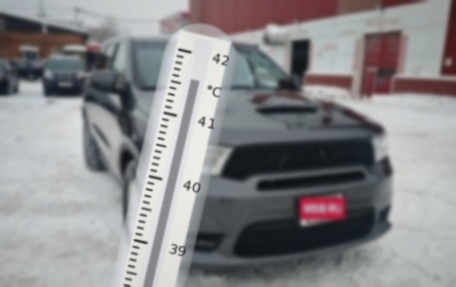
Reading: 41.6 °C
